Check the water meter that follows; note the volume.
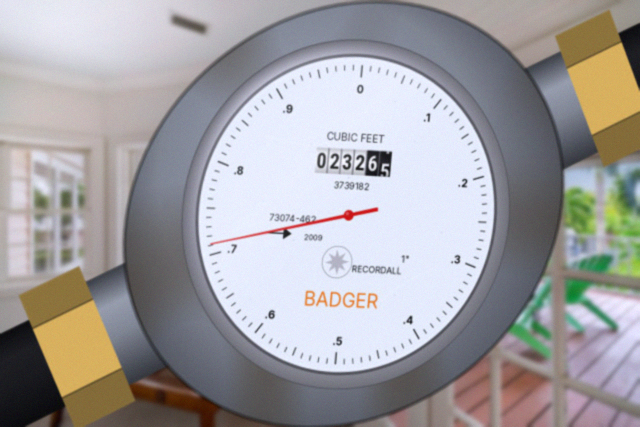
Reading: 23264.71 ft³
